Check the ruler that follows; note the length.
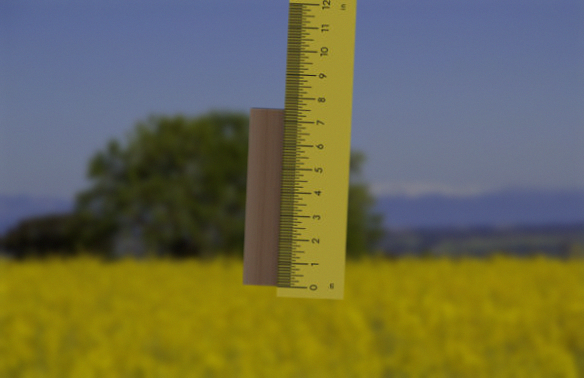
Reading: 7.5 in
